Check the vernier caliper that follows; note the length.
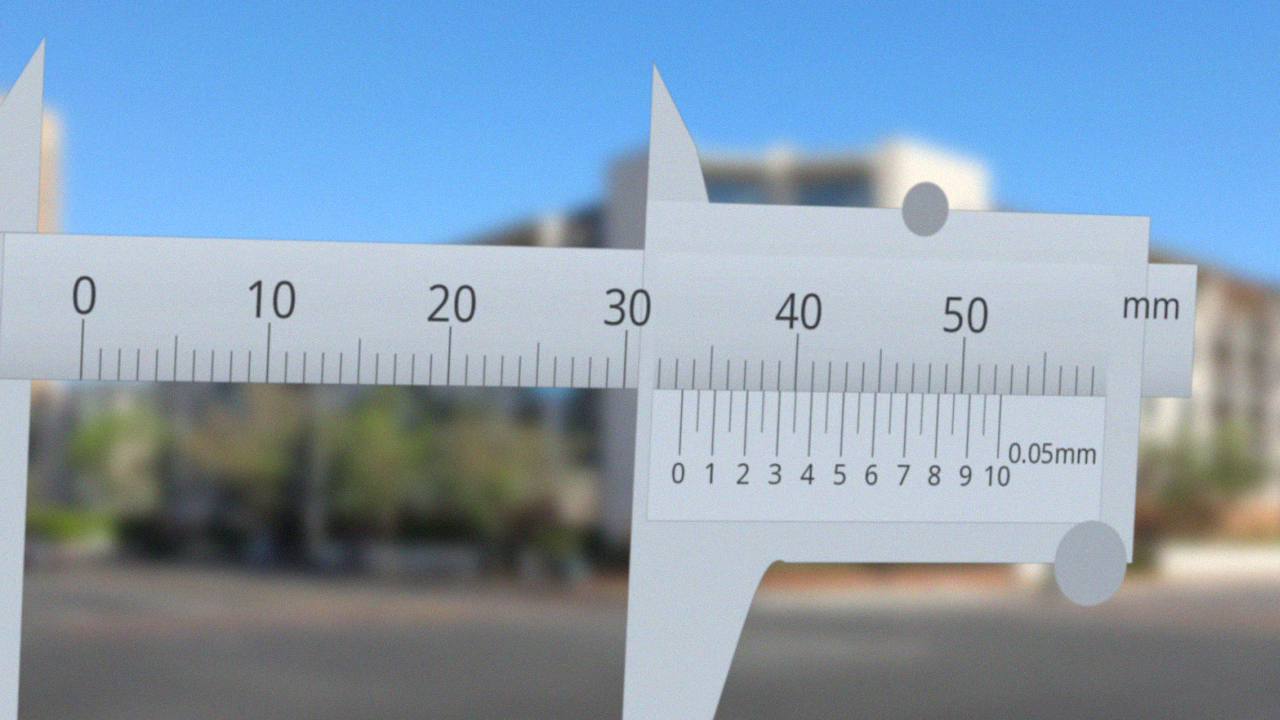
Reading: 33.4 mm
